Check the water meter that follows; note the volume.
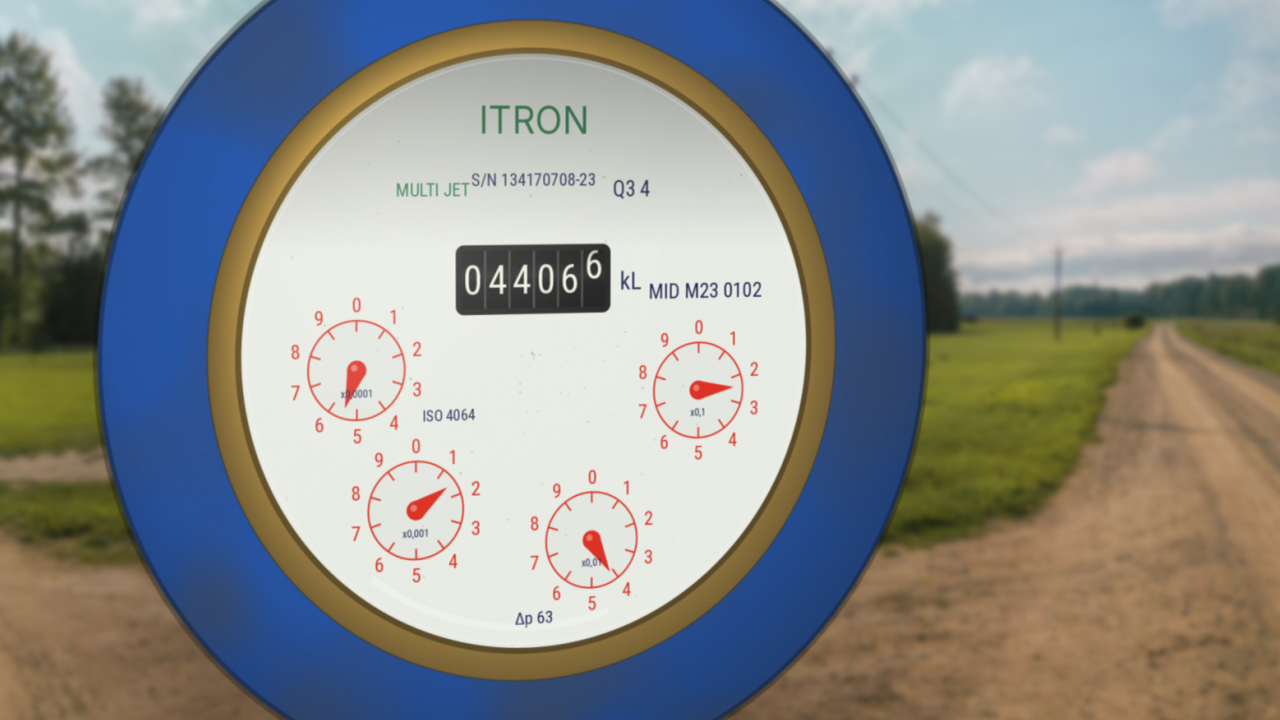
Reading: 44066.2415 kL
